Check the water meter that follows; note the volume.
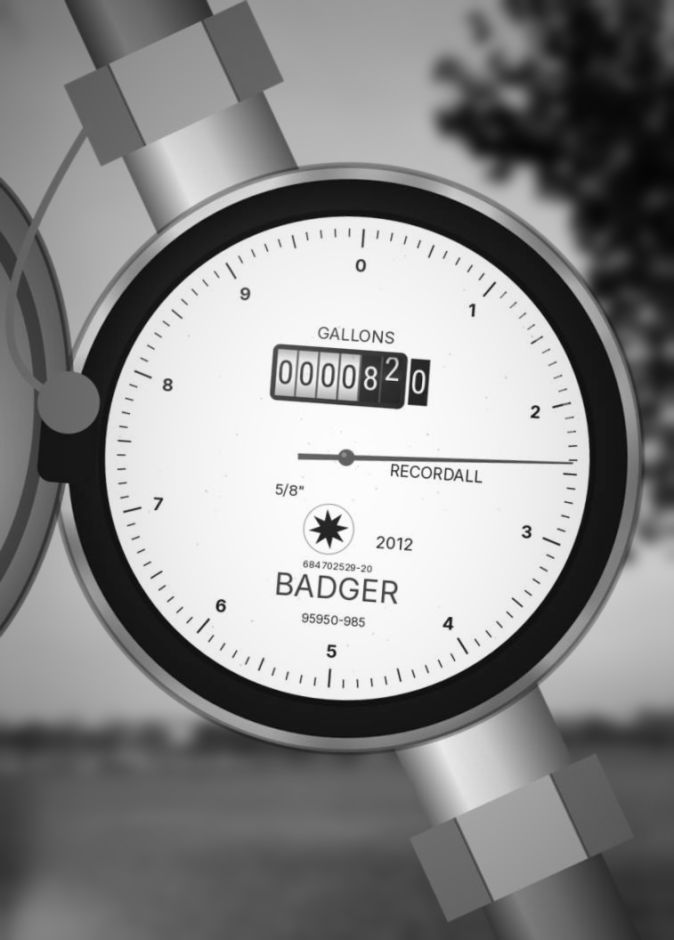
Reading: 822.4 gal
